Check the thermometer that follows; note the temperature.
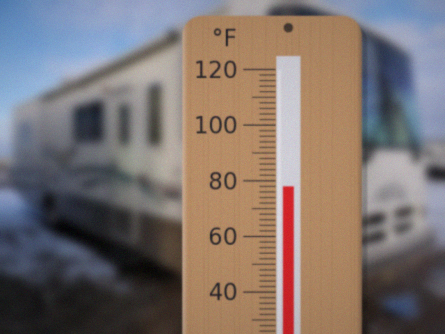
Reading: 78 °F
